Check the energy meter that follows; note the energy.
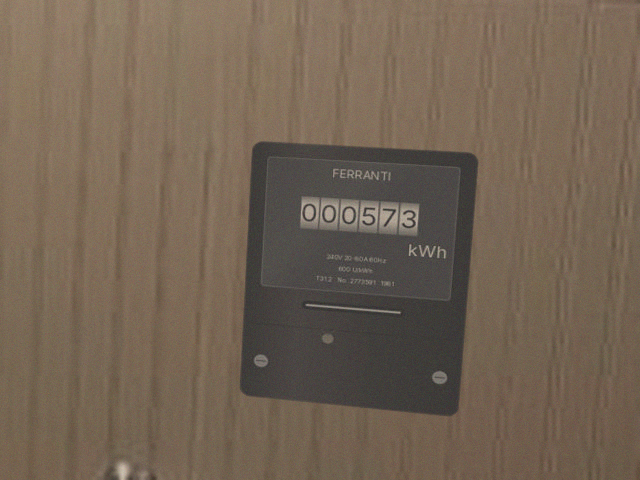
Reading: 573 kWh
